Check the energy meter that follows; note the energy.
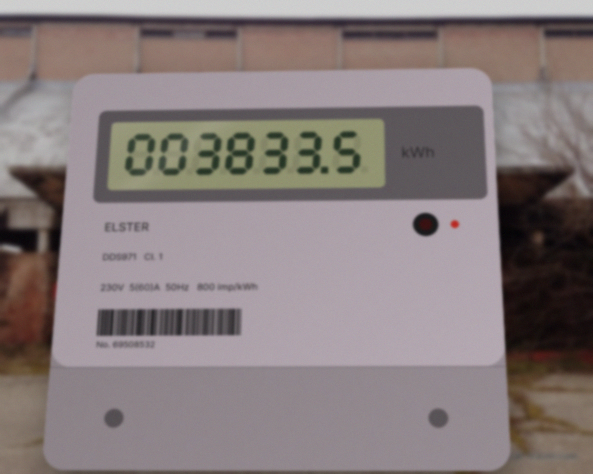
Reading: 3833.5 kWh
